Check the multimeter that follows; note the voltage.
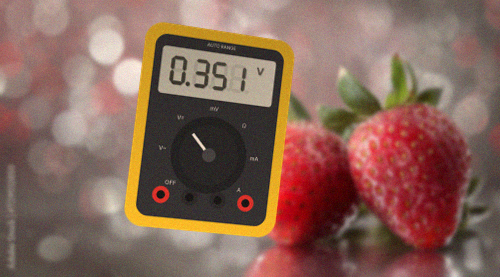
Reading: 0.351 V
